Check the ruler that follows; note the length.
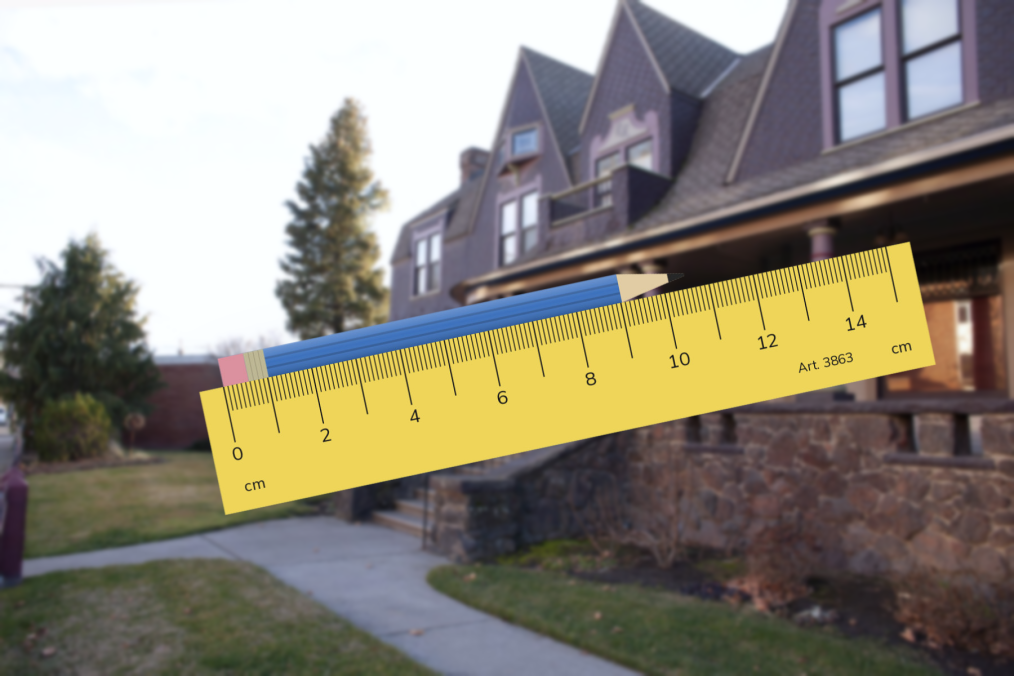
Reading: 10.5 cm
